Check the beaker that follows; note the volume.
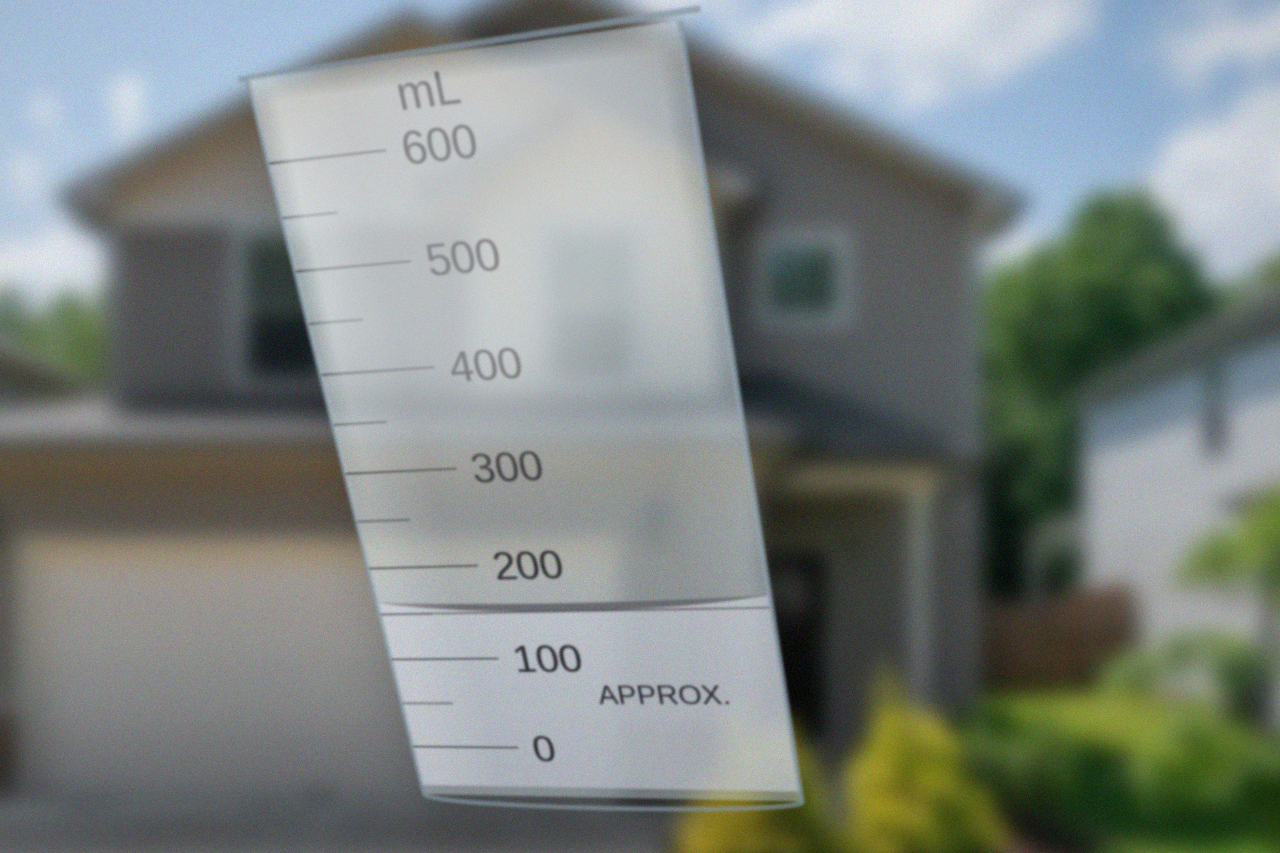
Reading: 150 mL
